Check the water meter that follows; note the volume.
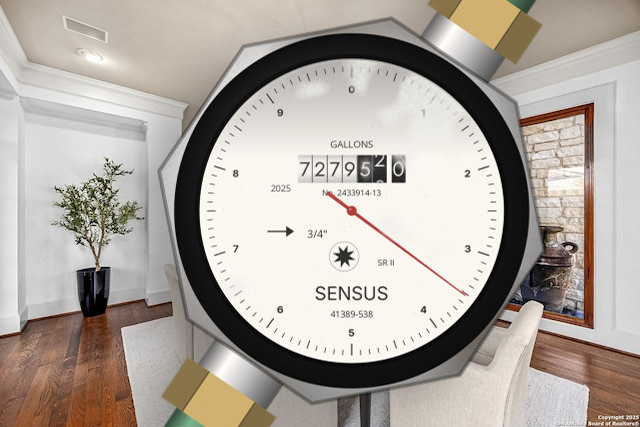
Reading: 7279523.5 gal
